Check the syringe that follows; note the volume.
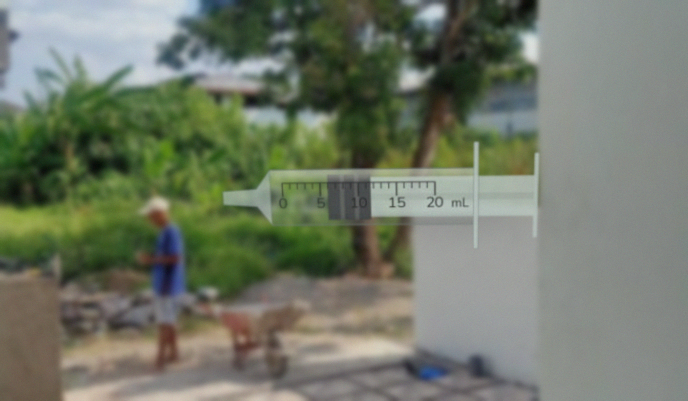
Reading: 6 mL
